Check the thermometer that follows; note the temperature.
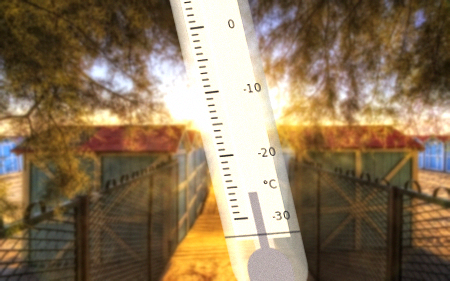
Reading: -26 °C
